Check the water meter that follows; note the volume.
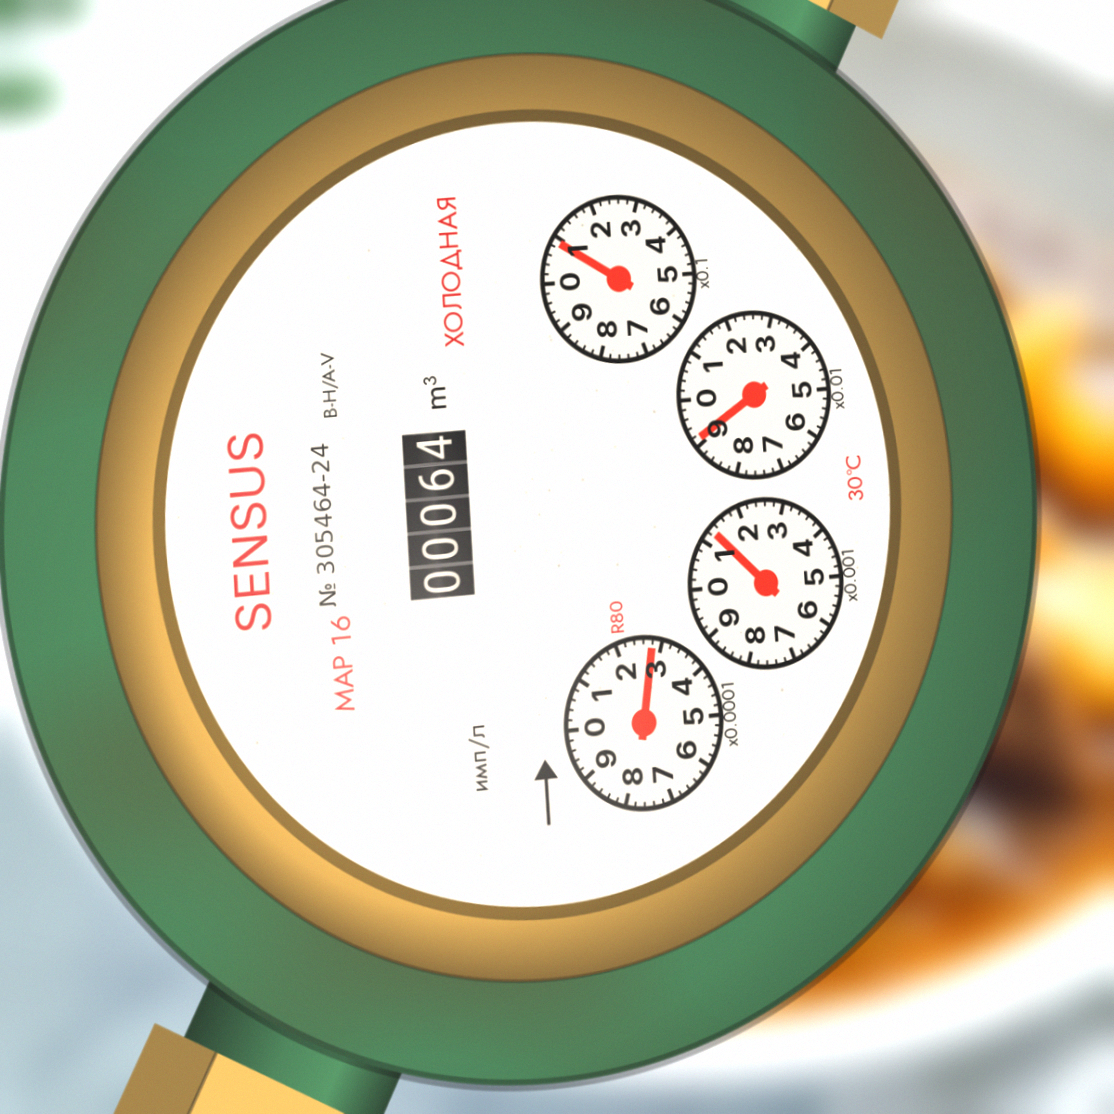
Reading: 64.0912 m³
